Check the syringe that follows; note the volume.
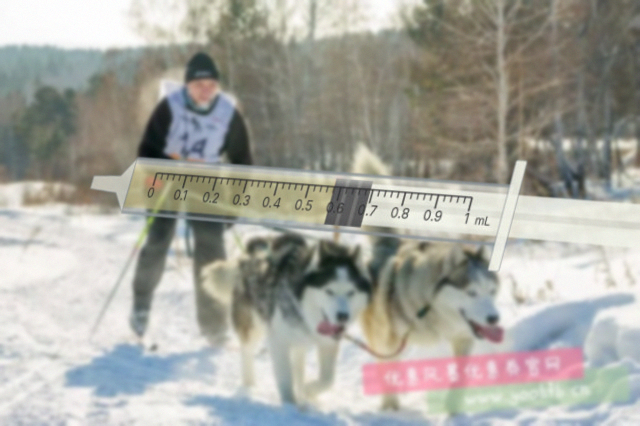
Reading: 0.58 mL
